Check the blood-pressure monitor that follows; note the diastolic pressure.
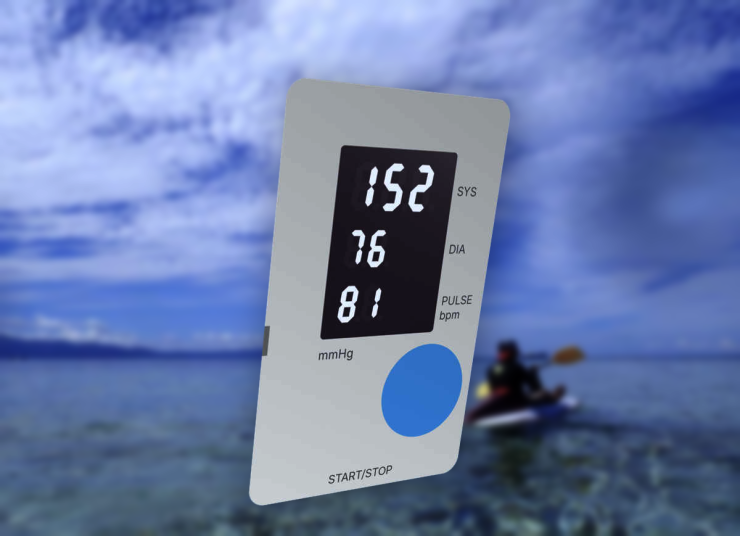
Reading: 76 mmHg
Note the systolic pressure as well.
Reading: 152 mmHg
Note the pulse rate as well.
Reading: 81 bpm
